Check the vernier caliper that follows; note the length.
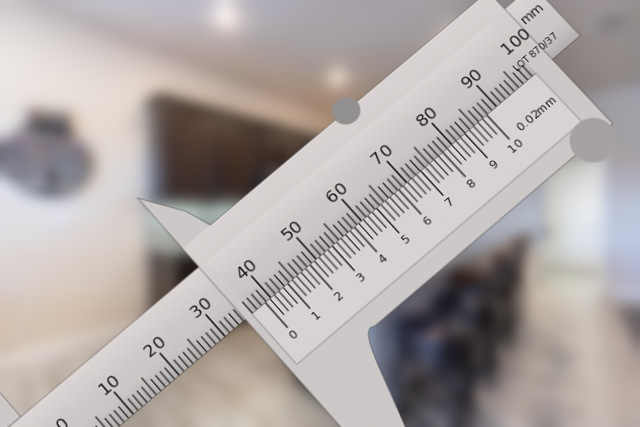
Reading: 38.8 mm
